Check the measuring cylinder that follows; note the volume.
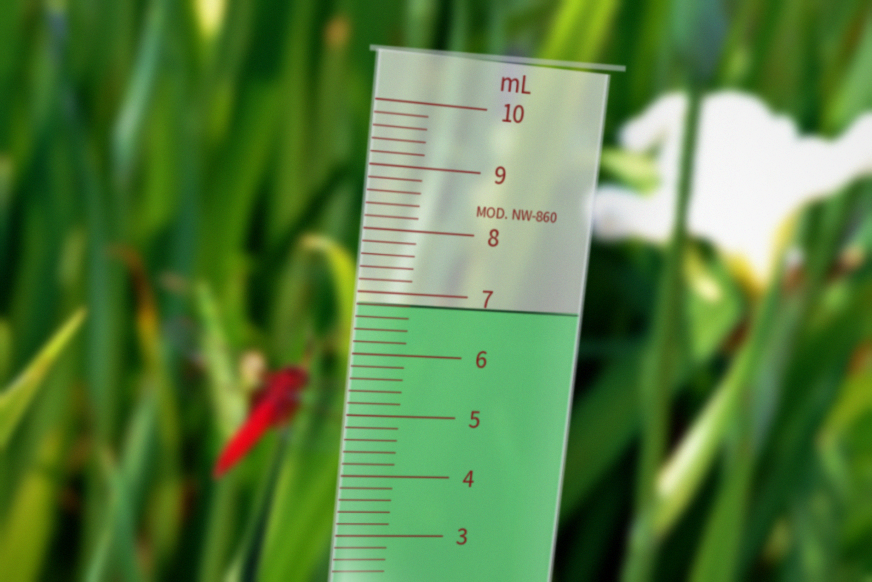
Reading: 6.8 mL
